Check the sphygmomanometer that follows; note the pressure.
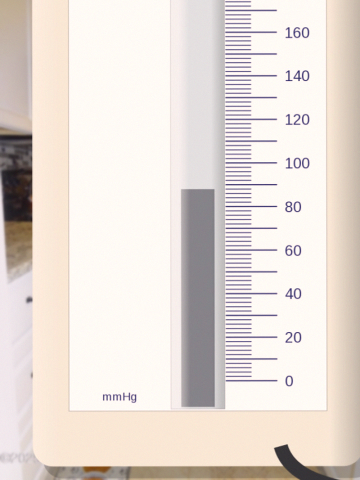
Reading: 88 mmHg
